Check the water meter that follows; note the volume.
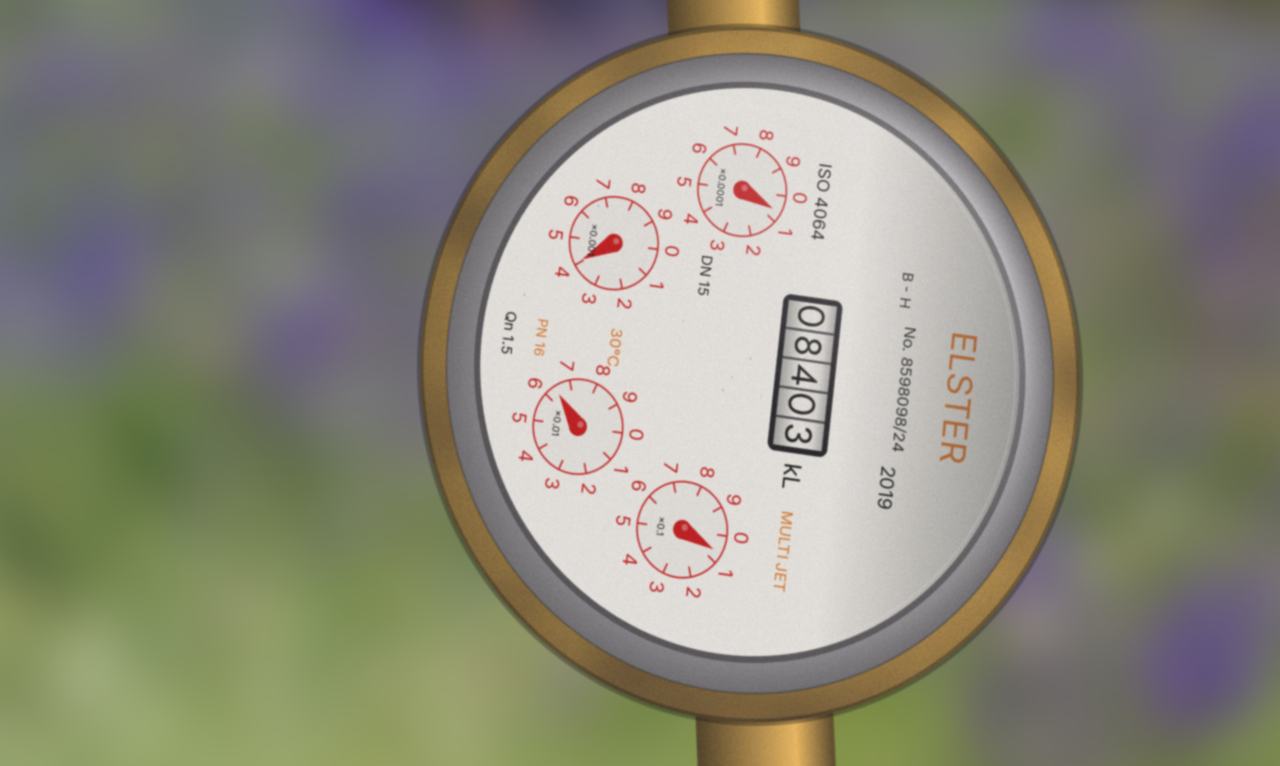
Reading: 8403.0640 kL
